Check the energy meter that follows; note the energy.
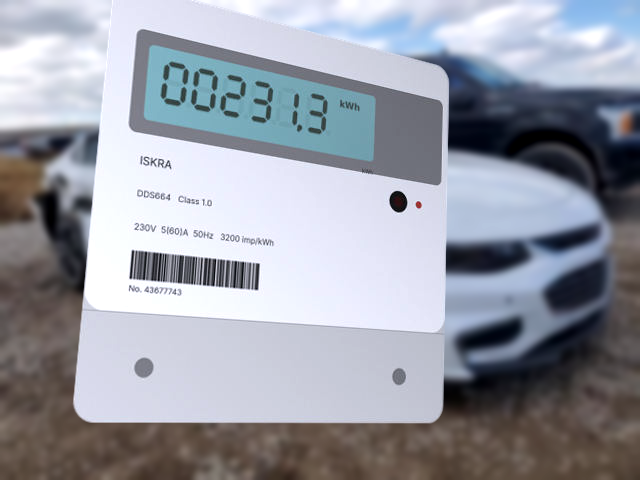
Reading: 231.3 kWh
